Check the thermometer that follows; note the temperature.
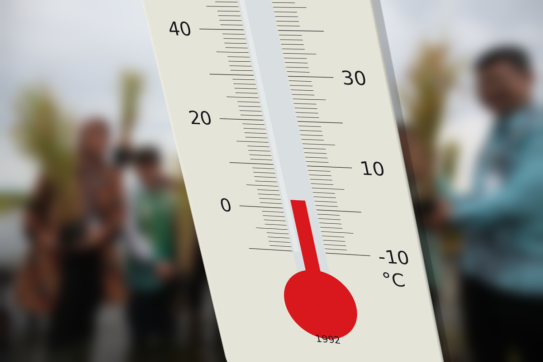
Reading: 2 °C
